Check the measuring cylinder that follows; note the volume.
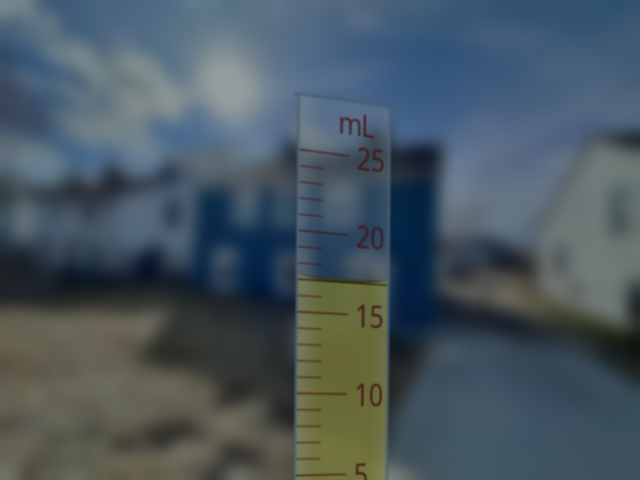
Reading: 17 mL
